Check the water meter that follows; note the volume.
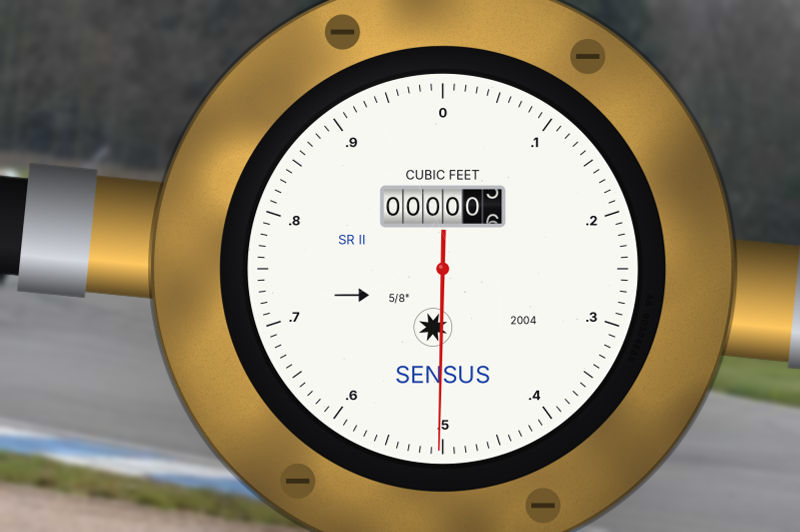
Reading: 5.50 ft³
